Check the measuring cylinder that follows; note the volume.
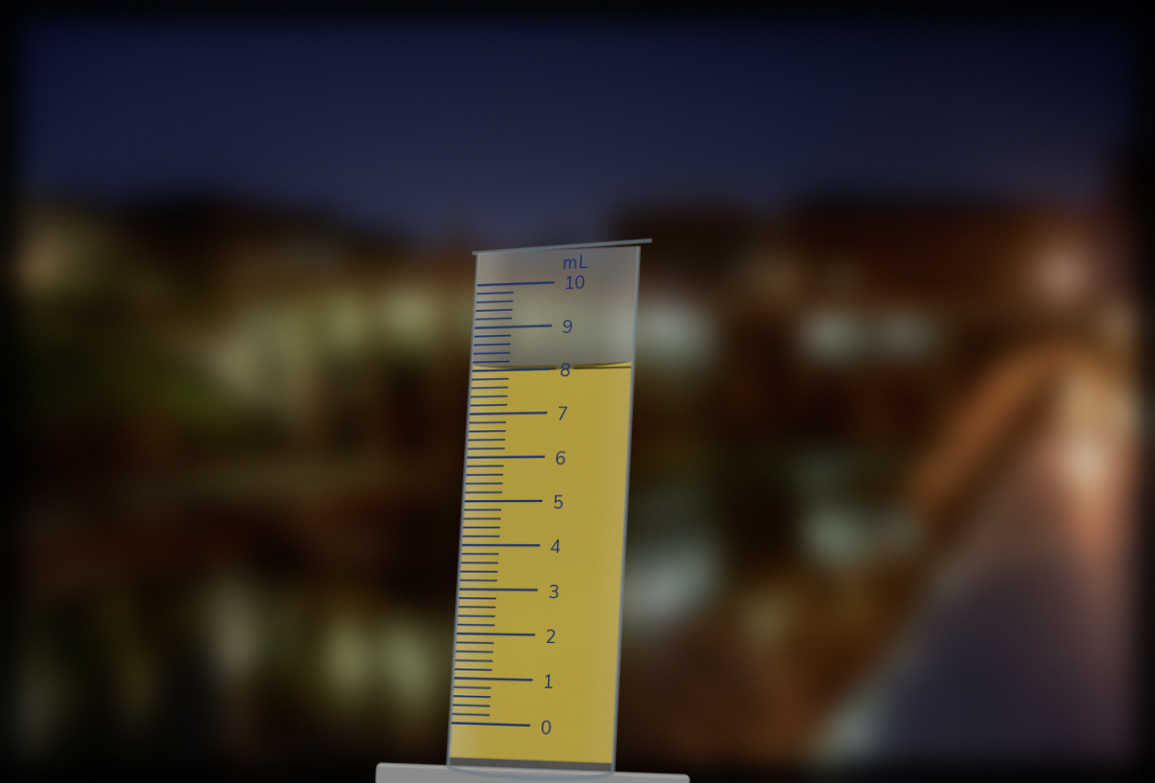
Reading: 8 mL
